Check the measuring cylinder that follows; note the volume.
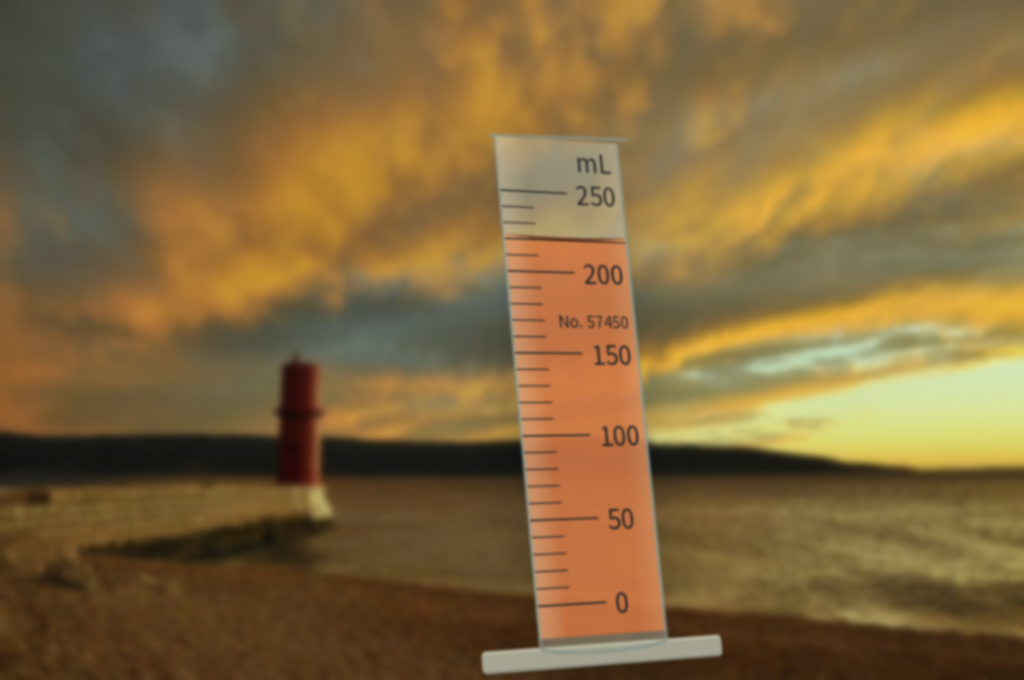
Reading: 220 mL
